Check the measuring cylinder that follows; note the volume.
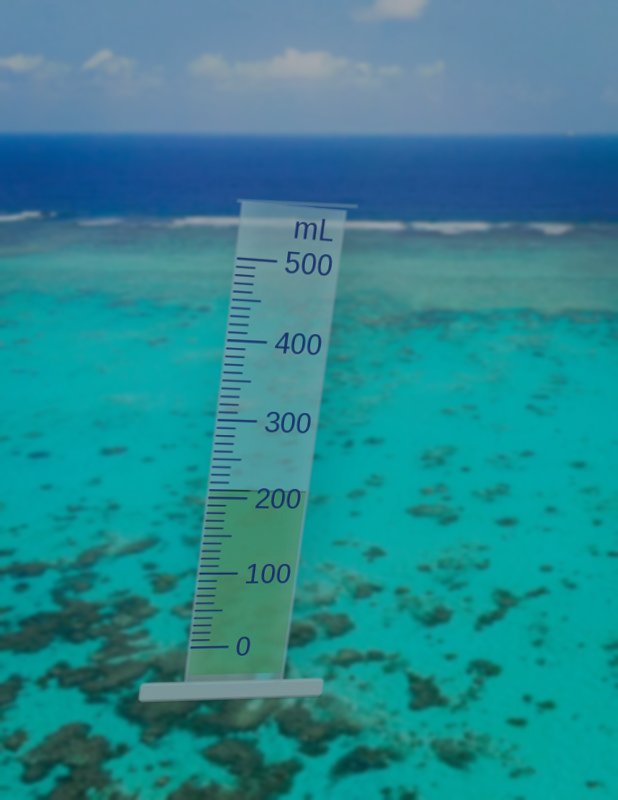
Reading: 210 mL
